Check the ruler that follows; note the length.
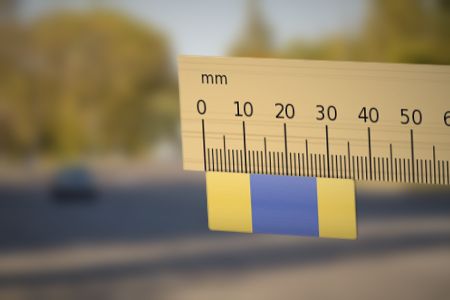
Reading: 36 mm
